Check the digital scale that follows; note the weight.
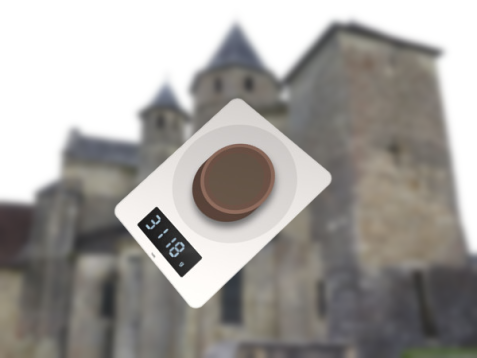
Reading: 3118 g
